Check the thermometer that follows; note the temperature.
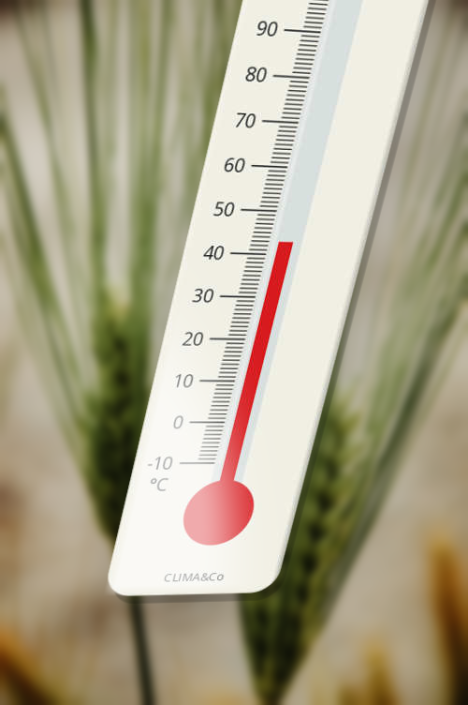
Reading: 43 °C
